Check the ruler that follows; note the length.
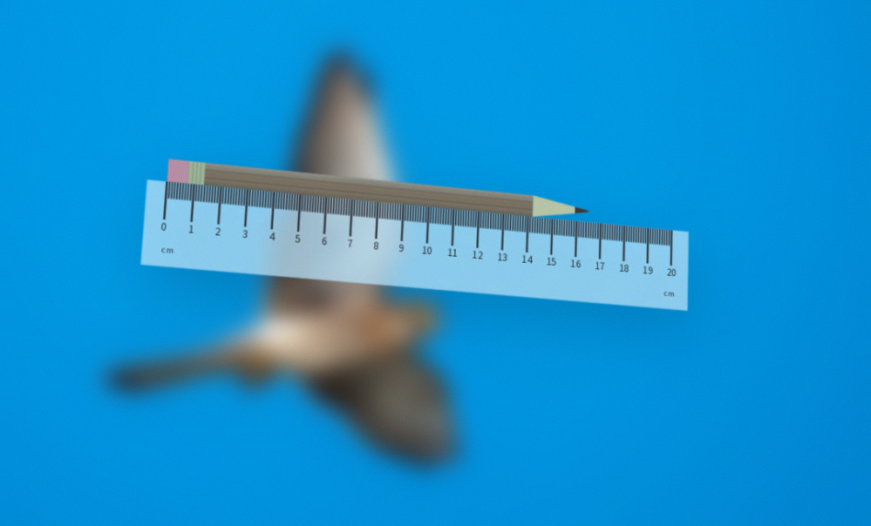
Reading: 16.5 cm
